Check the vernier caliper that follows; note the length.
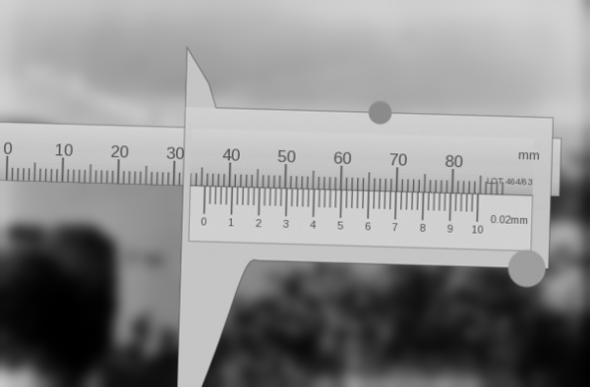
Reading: 35.6 mm
